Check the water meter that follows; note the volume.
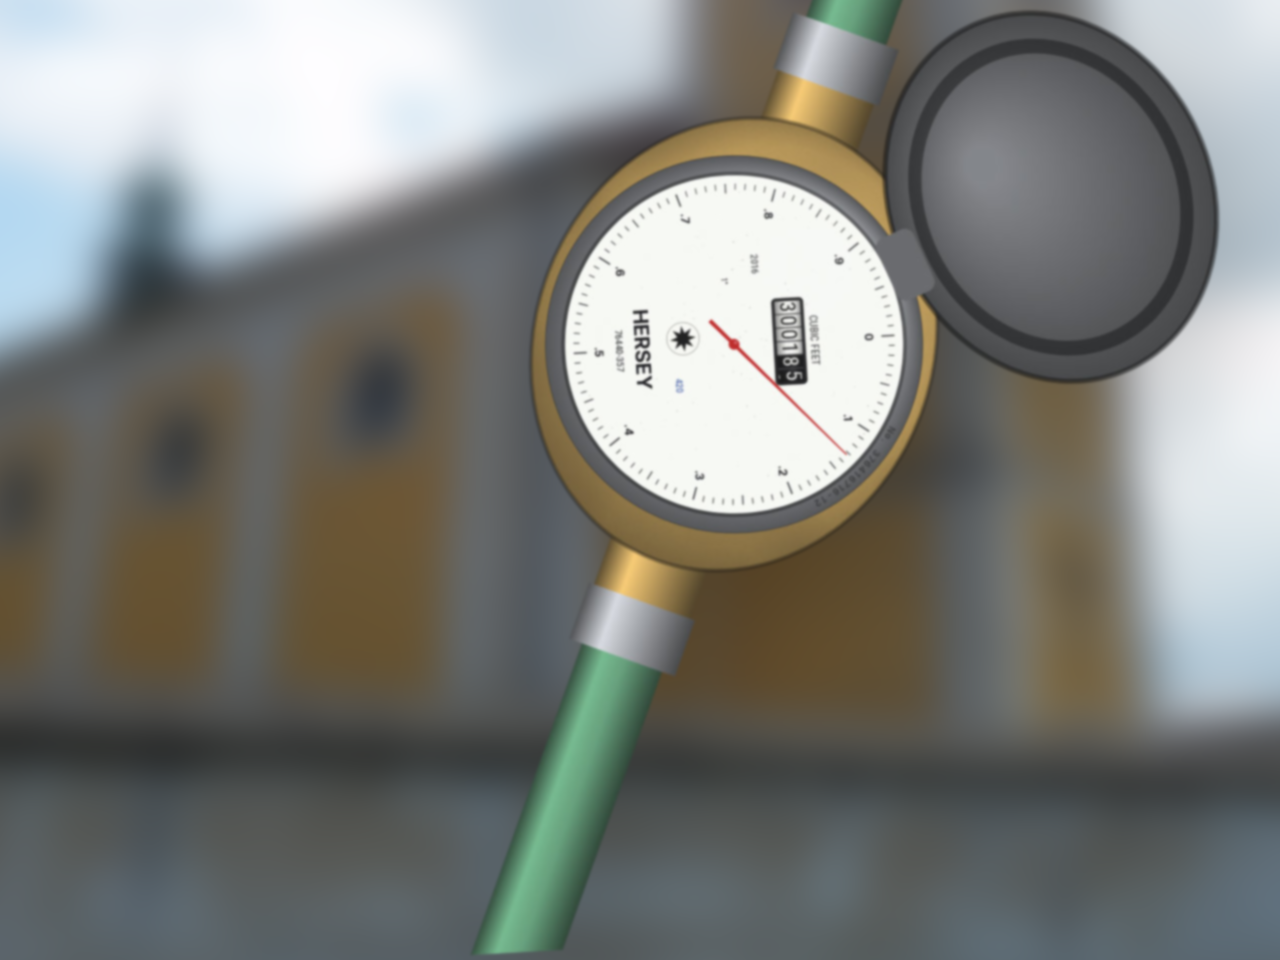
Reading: 300185.13 ft³
